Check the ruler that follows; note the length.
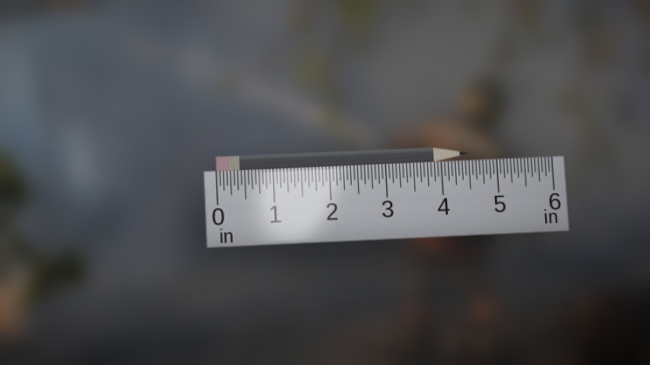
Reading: 4.5 in
